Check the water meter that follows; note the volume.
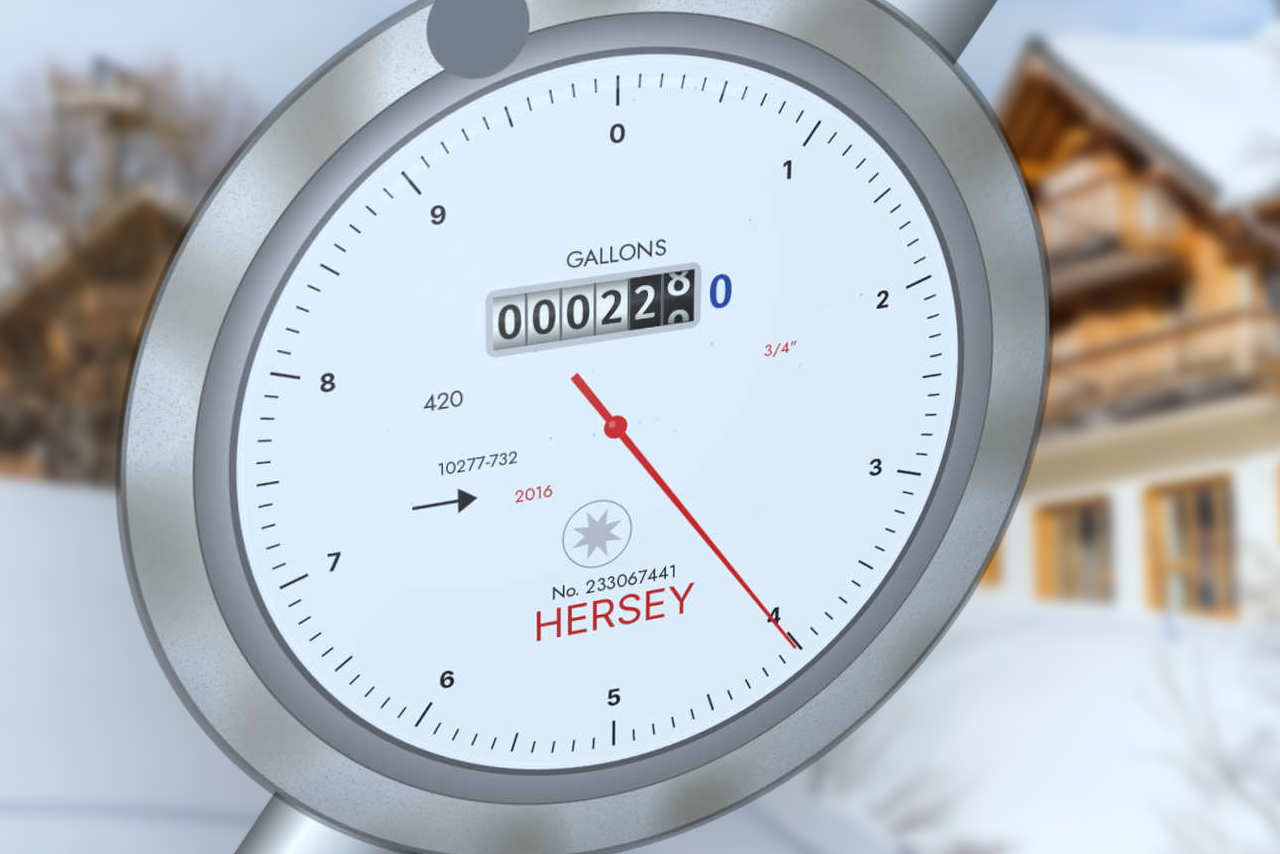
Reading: 2284.0 gal
